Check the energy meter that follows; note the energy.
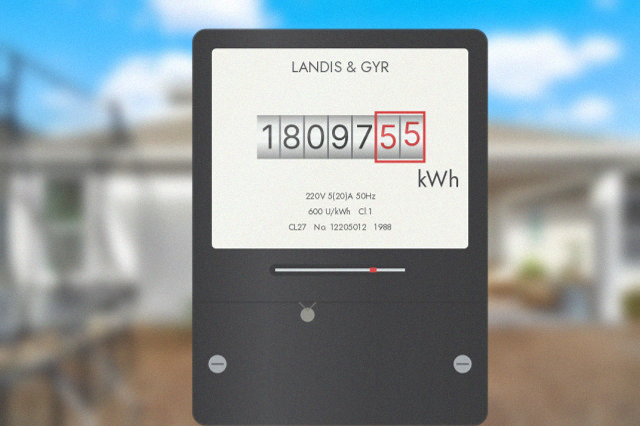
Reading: 18097.55 kWh
